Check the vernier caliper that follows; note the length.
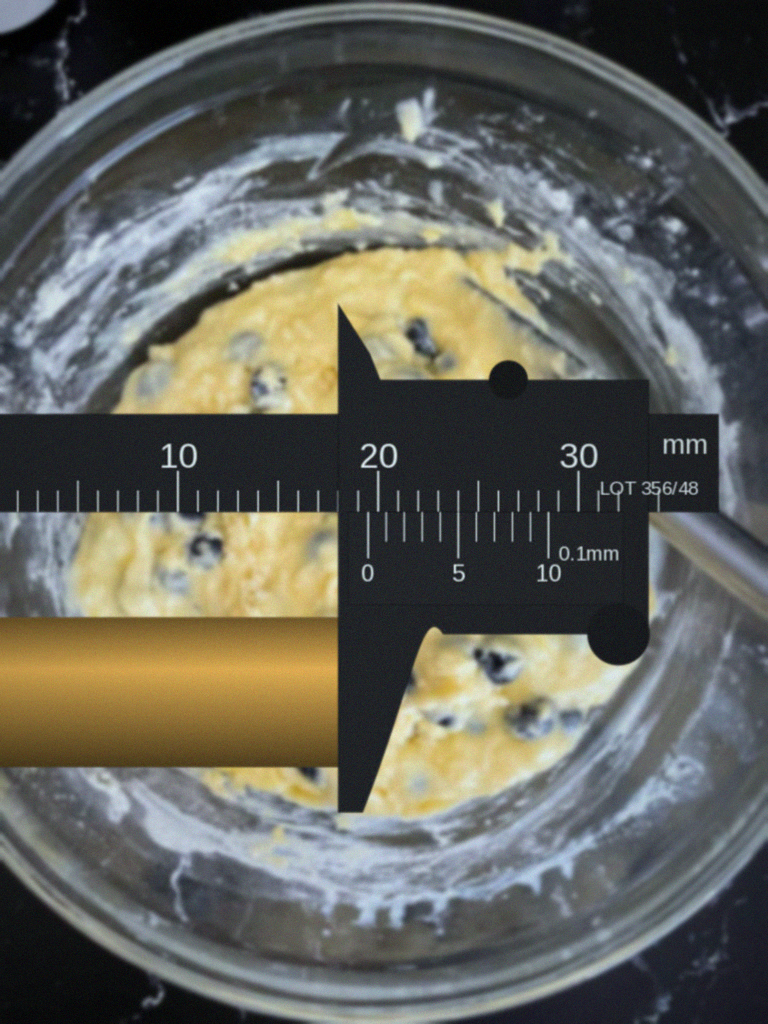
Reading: 19.5 mm
